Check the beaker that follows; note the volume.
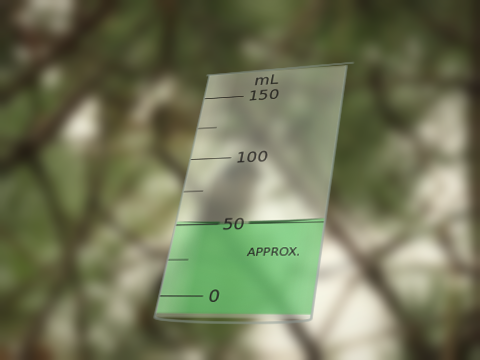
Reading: 50 mL
